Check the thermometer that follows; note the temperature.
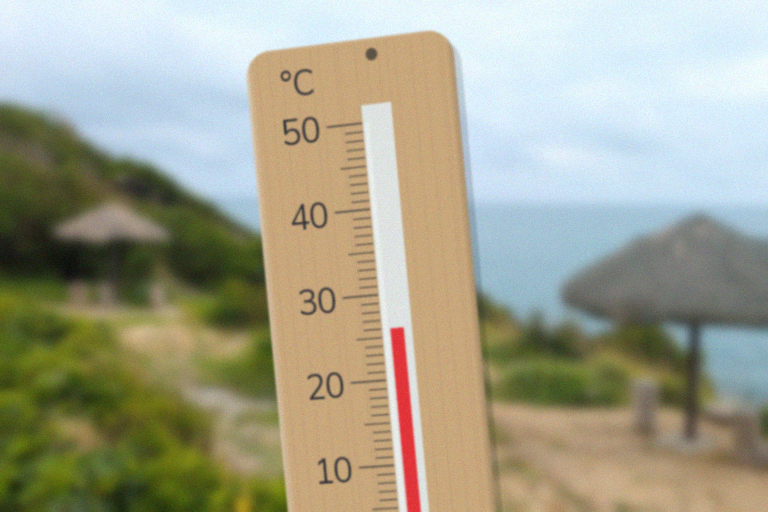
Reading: 26 °C
